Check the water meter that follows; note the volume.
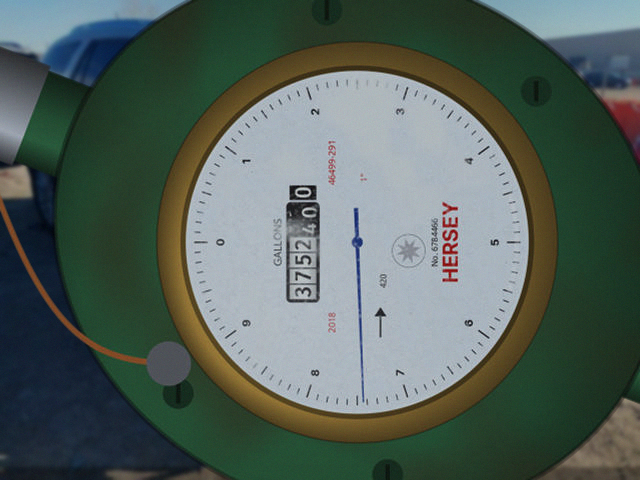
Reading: 3752397.4 gal
